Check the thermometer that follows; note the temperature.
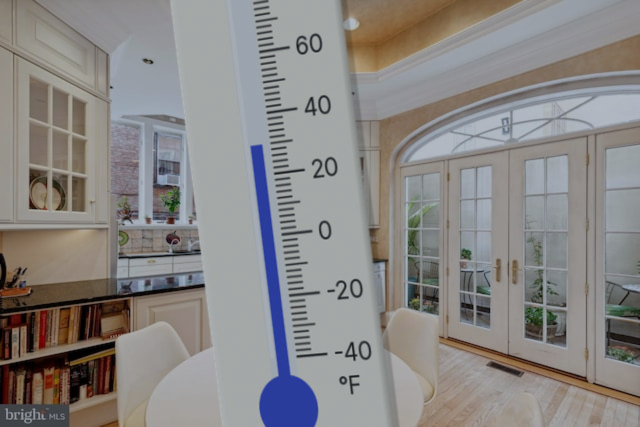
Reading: 30 °F
